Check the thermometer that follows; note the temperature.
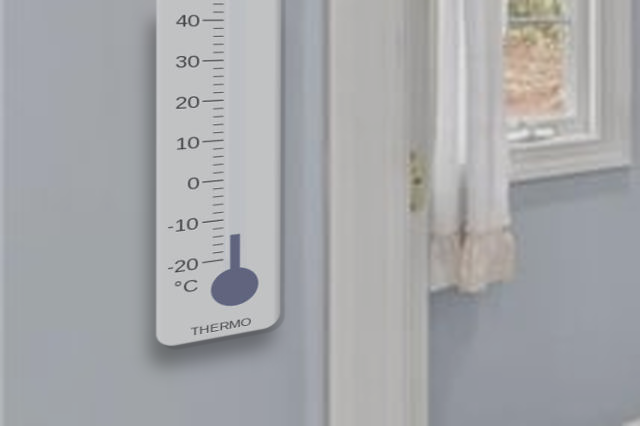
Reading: -14 °C
